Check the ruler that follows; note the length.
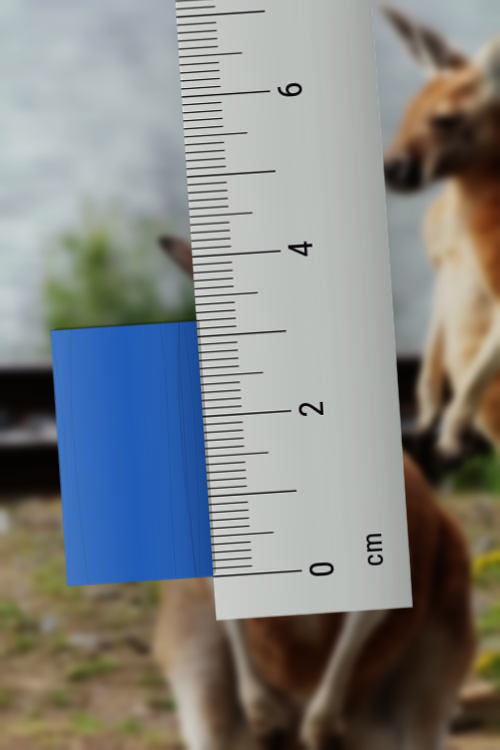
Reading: 3.2 cm
